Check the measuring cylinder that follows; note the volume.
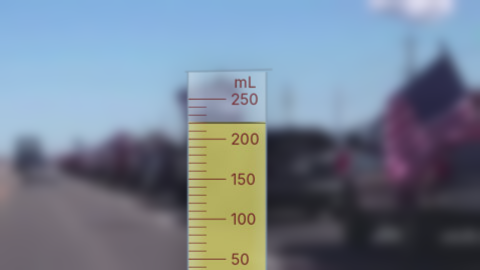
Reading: 220 mL
